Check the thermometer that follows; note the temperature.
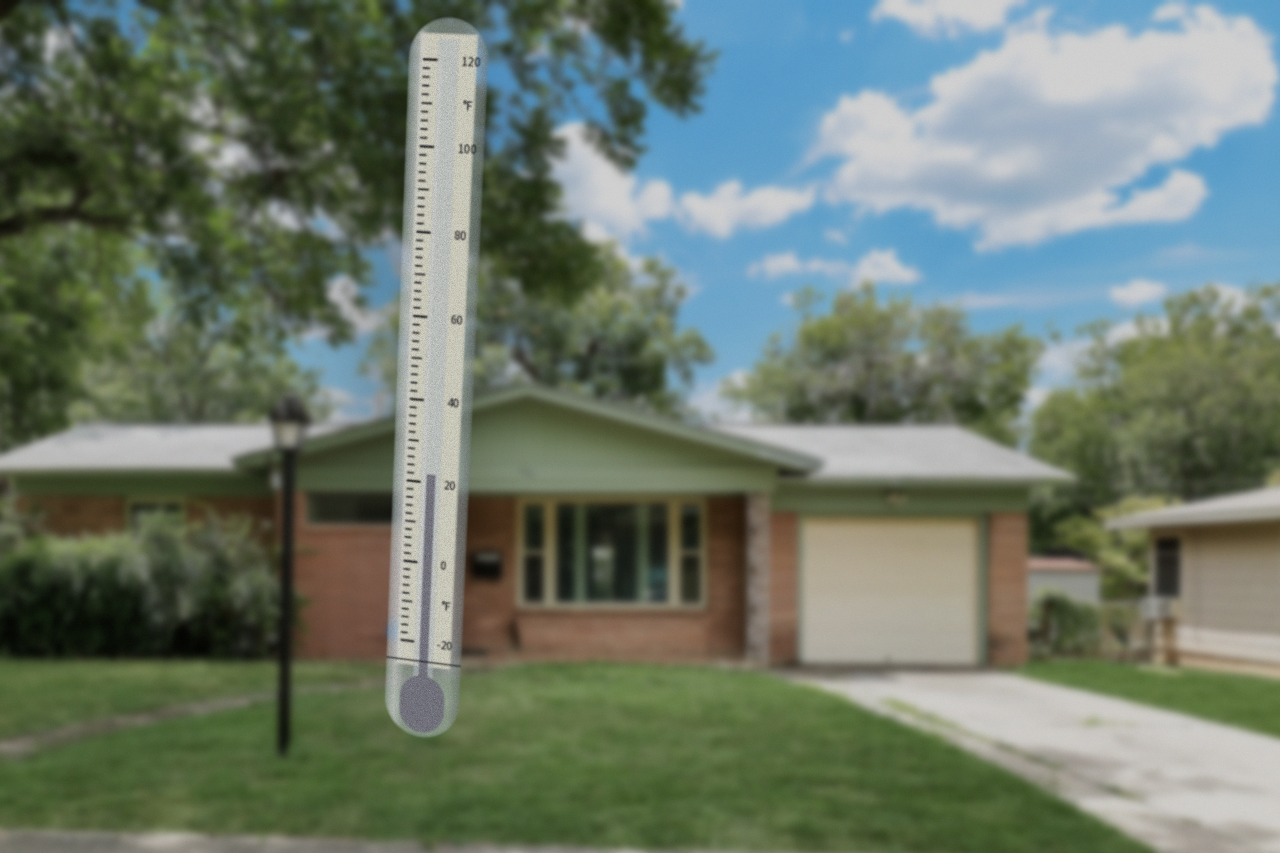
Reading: 22 °F
